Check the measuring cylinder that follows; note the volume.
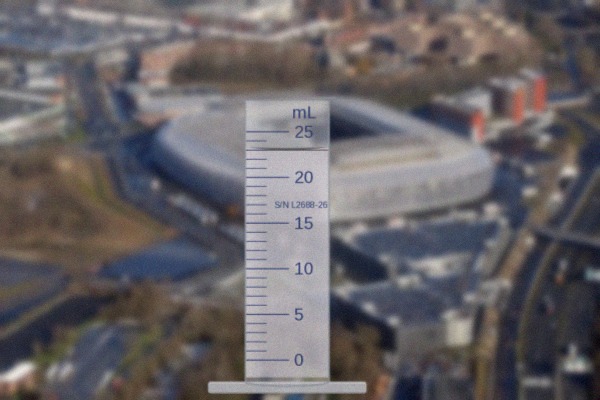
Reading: 23 mL
